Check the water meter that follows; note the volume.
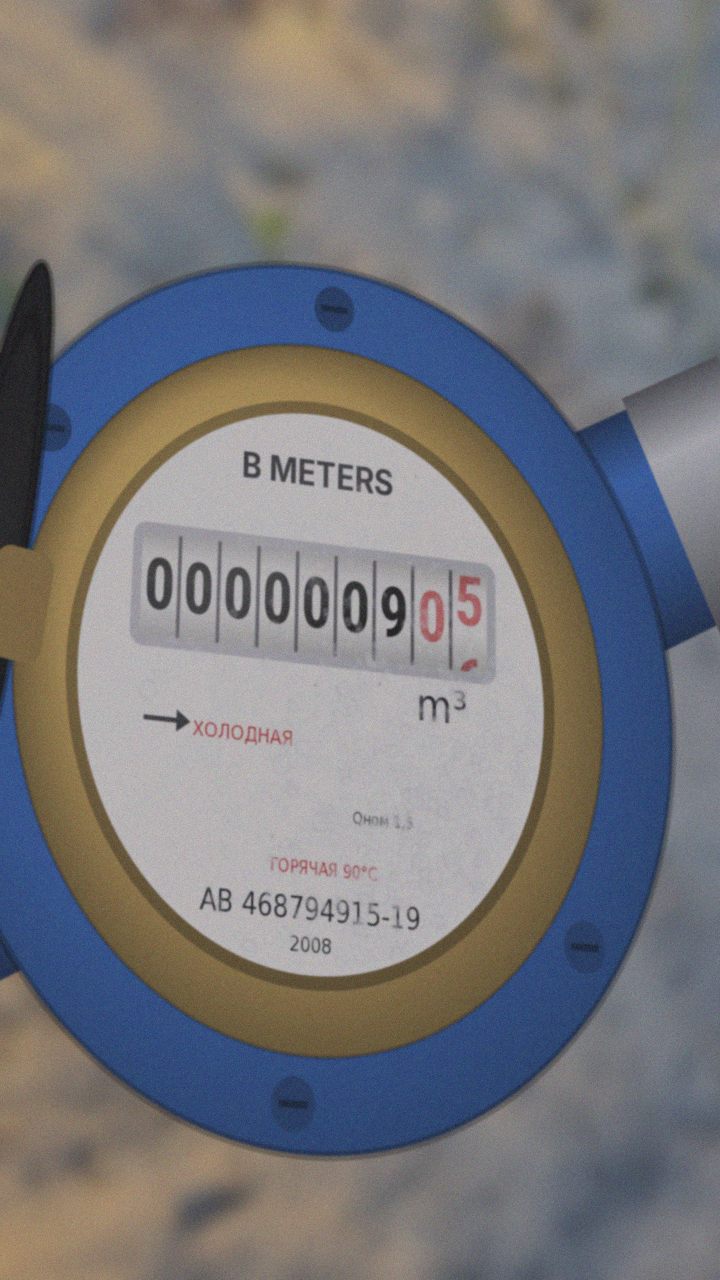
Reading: 9.05 m³
